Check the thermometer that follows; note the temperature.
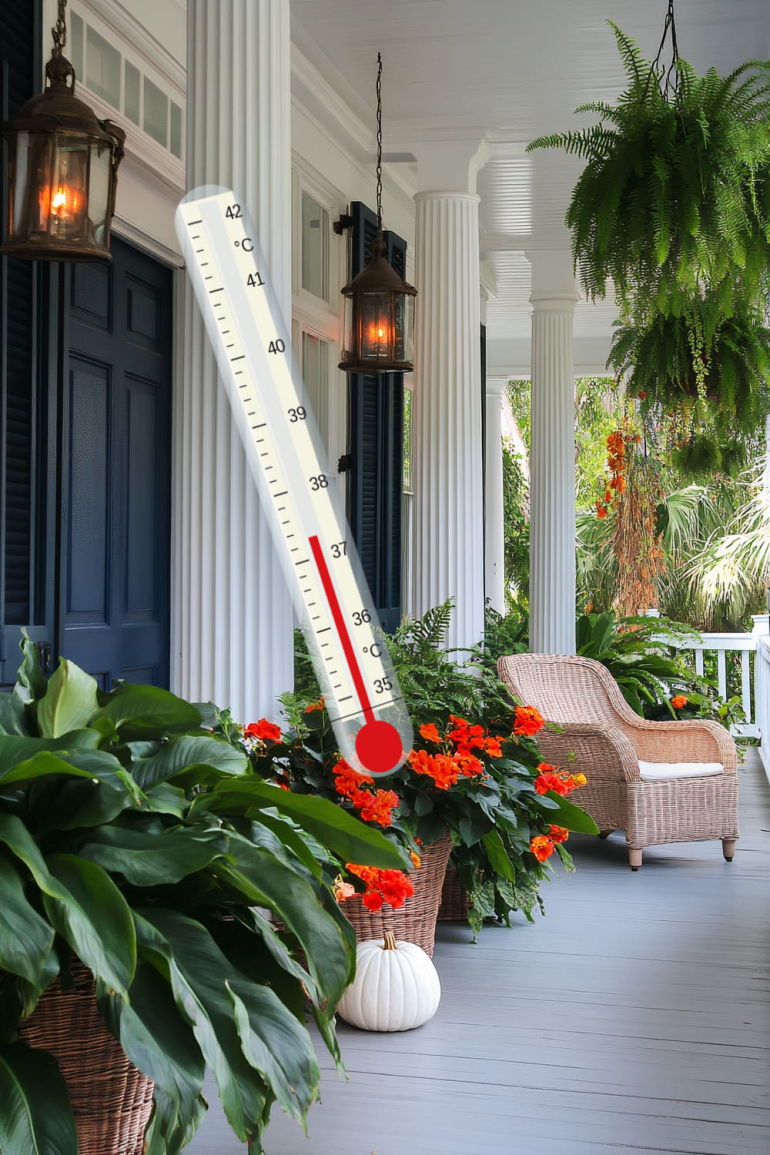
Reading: 37.3 °C
